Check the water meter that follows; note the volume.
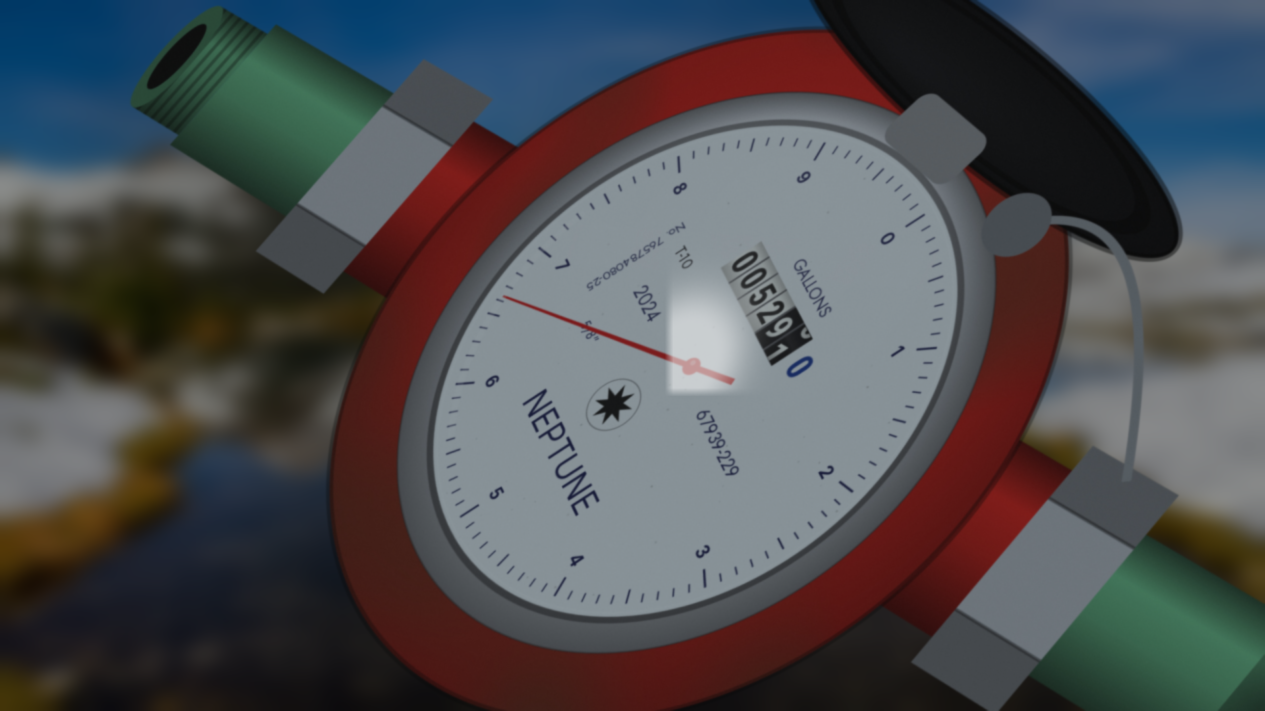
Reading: 52906.6 gal
